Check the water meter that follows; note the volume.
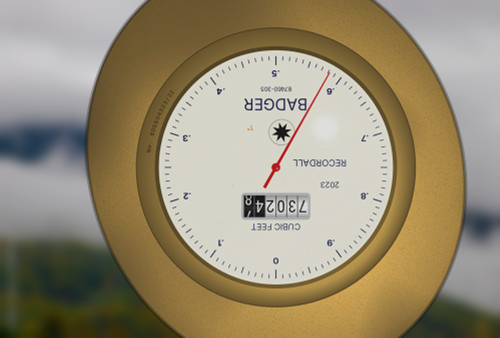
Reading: 730247.58 ft³
